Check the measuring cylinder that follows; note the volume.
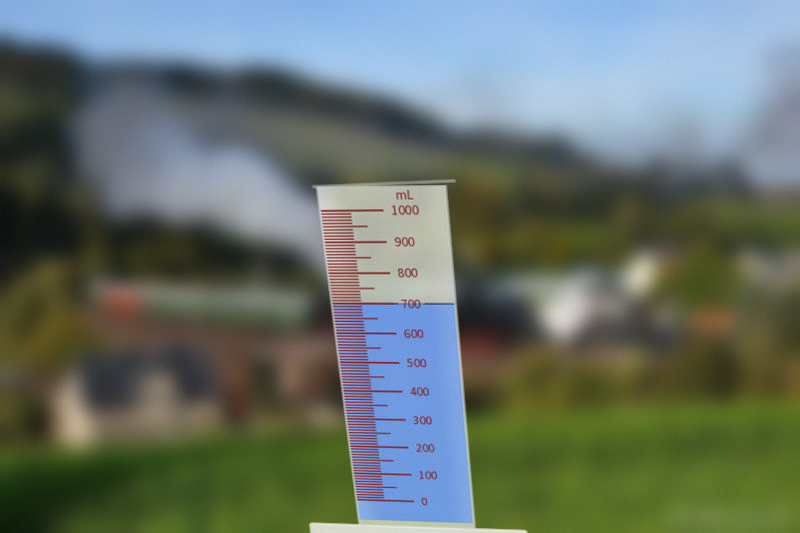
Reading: 700 mL
